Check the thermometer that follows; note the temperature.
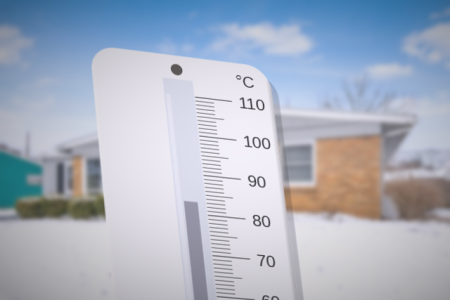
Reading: 83 °C
